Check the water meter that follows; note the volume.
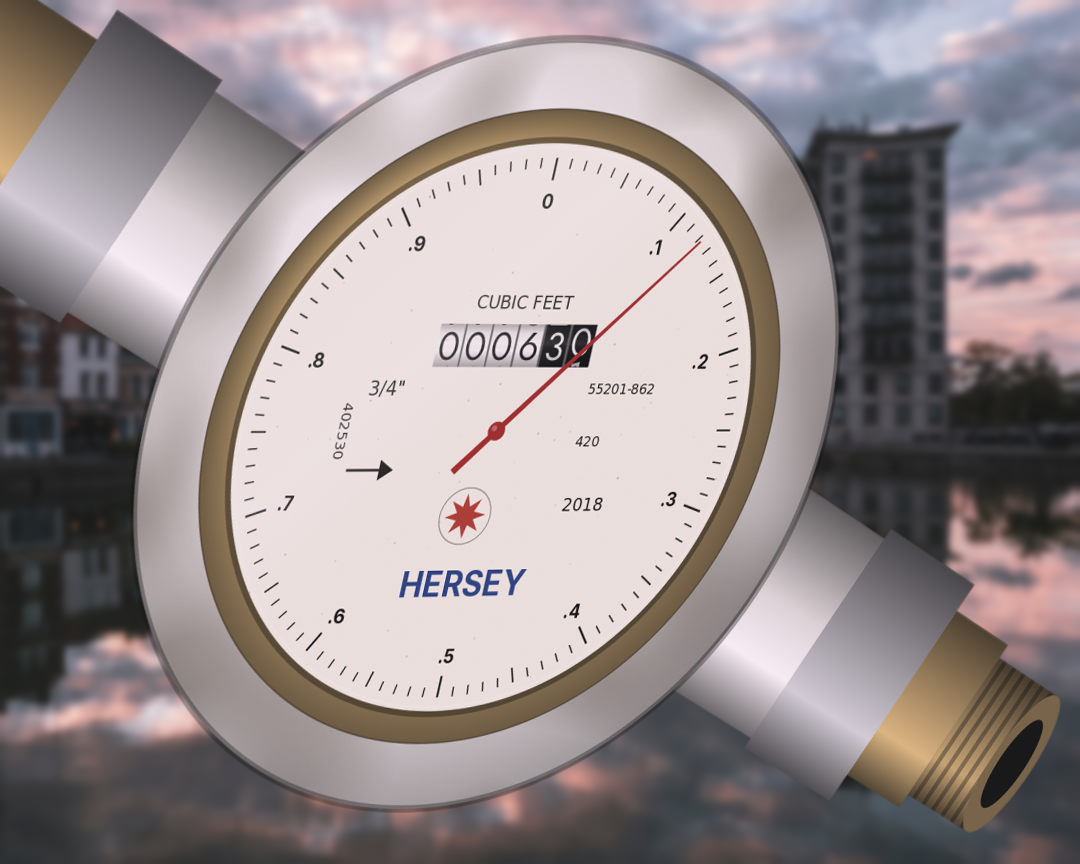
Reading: 630.12 ft³
